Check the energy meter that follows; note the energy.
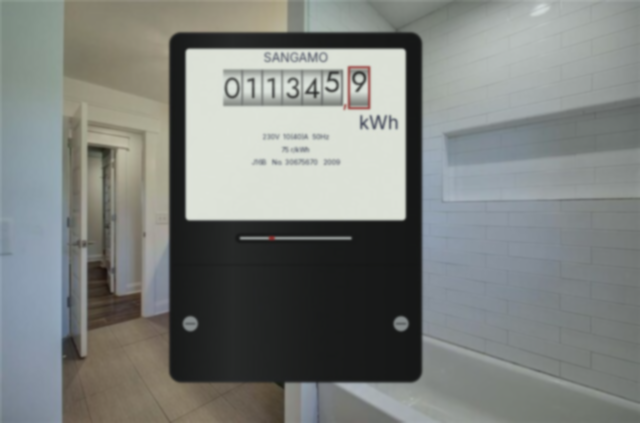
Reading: 11345.9 kWh
